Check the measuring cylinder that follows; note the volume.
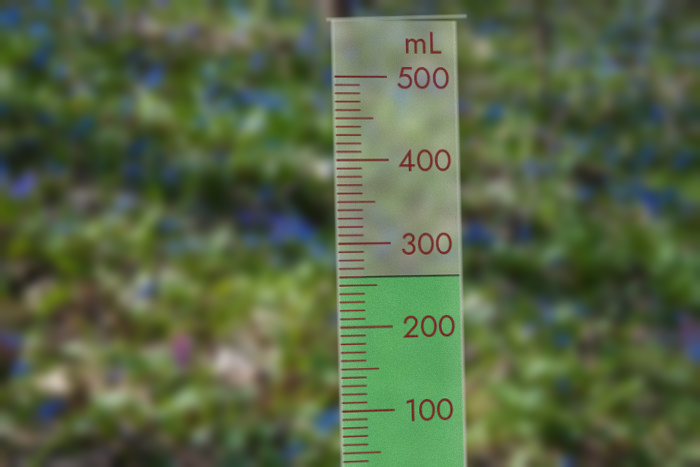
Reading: 260 mL
